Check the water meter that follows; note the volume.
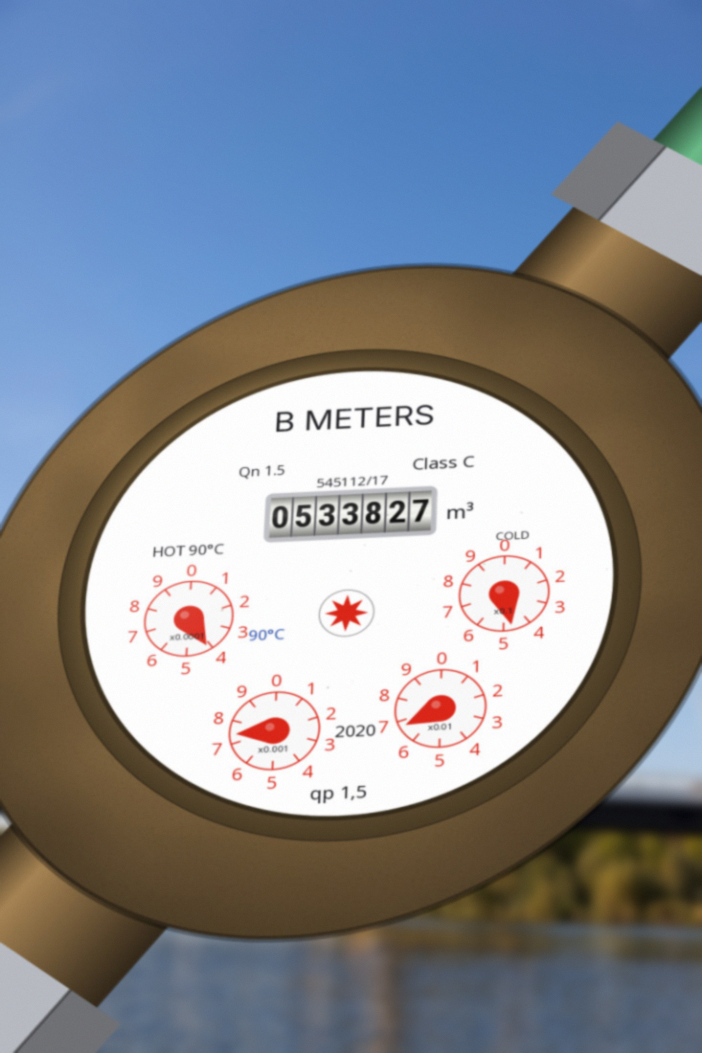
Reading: 533827.4674 m³
